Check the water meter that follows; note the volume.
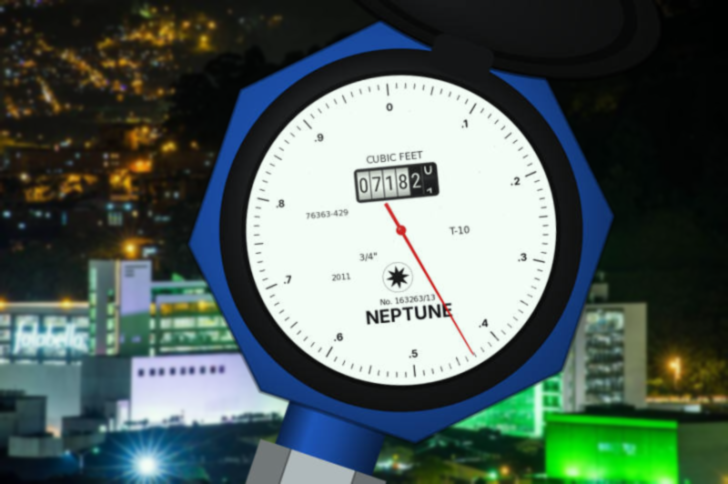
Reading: 71820.43 ft³
